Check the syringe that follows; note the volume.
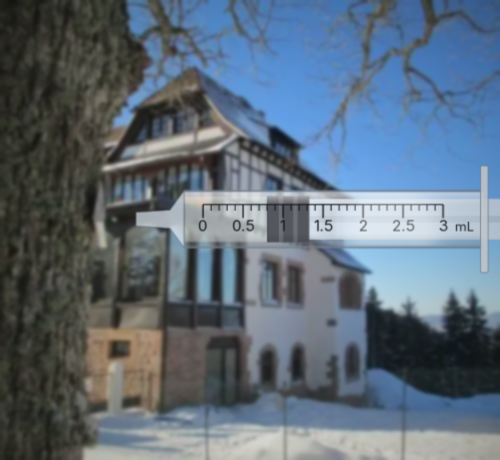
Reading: 0.8 mL
